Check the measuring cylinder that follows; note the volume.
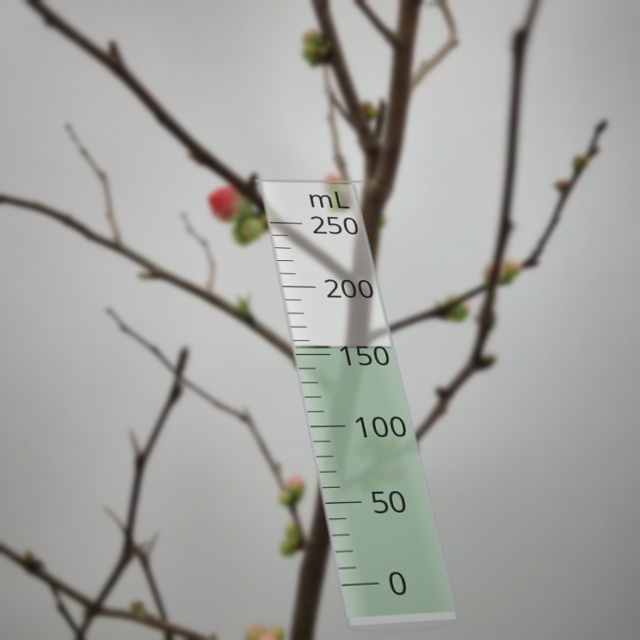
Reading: 155 mL
